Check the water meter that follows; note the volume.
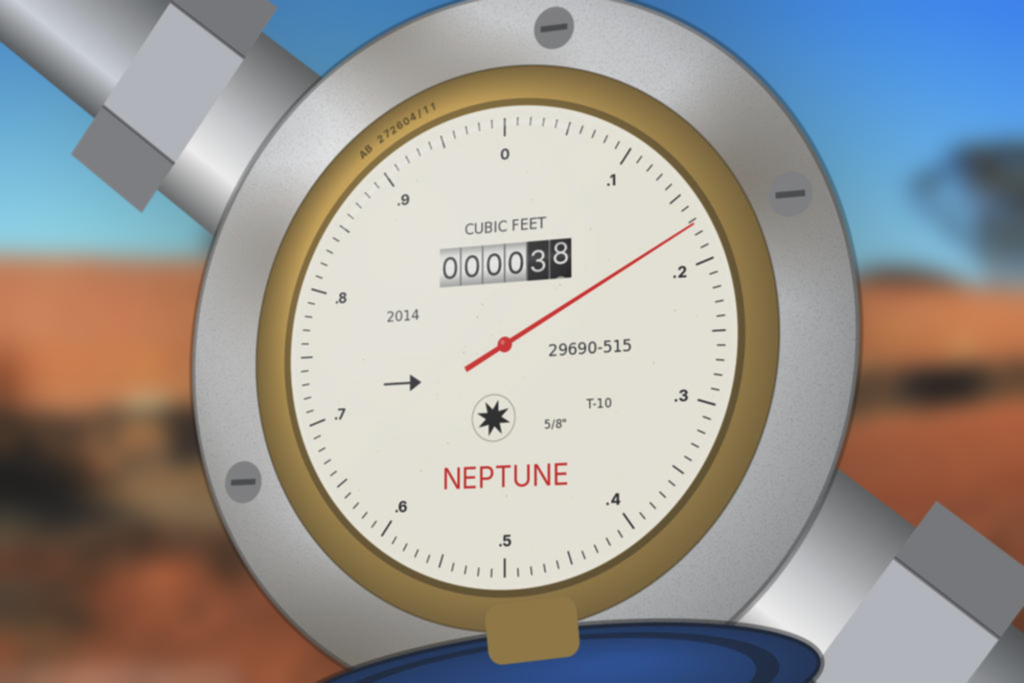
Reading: 38.17 ft³
